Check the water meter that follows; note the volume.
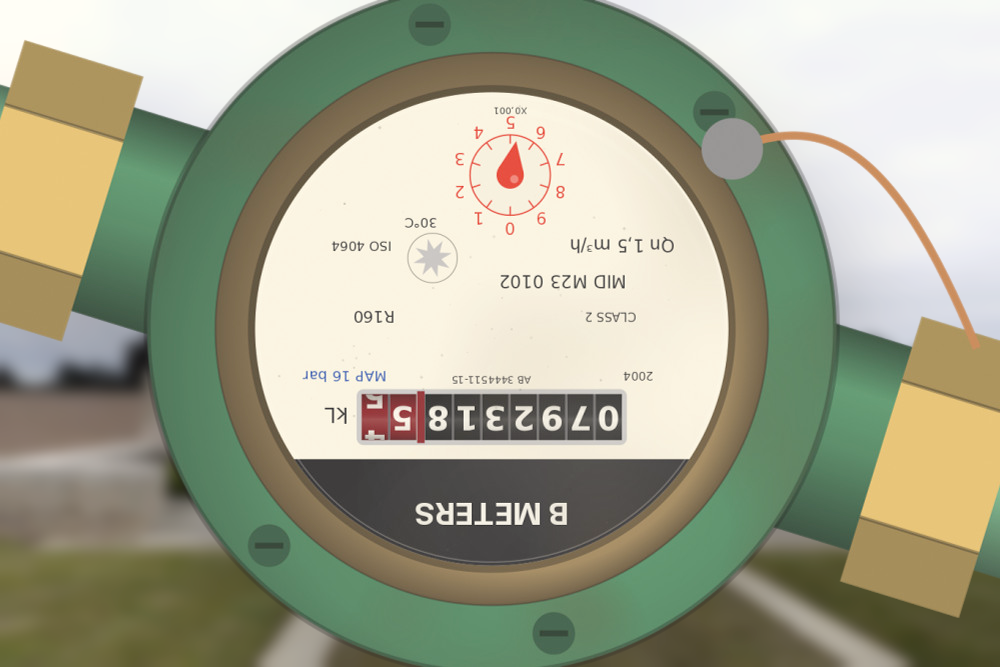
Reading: 792318.545 kL
